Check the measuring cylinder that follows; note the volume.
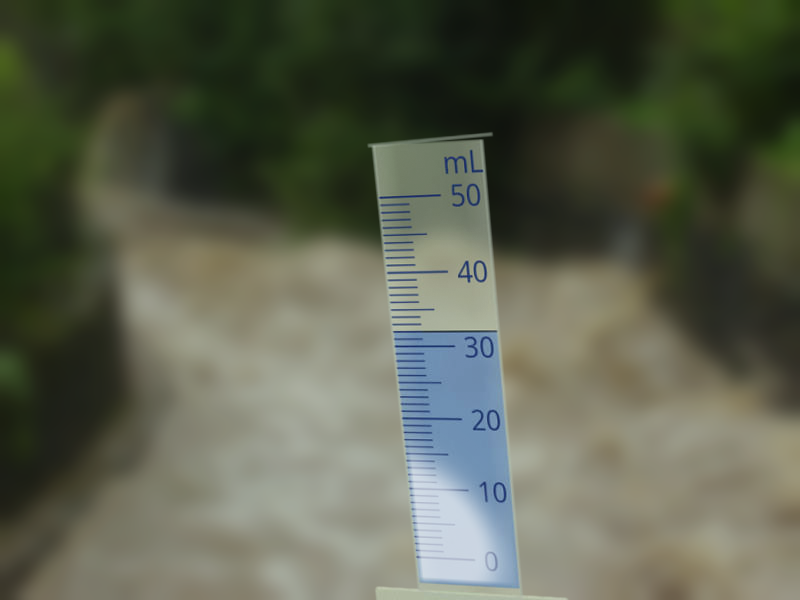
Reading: 32 mL
